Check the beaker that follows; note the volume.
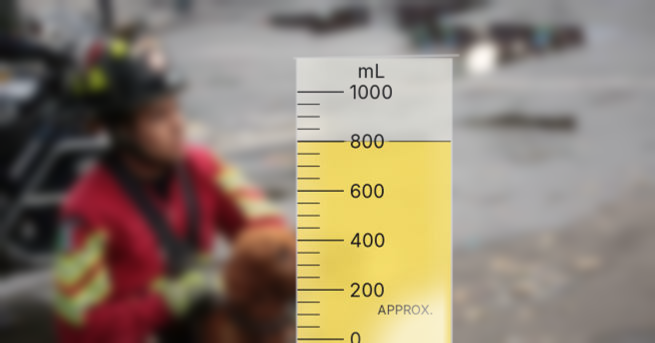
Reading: 800 mL
